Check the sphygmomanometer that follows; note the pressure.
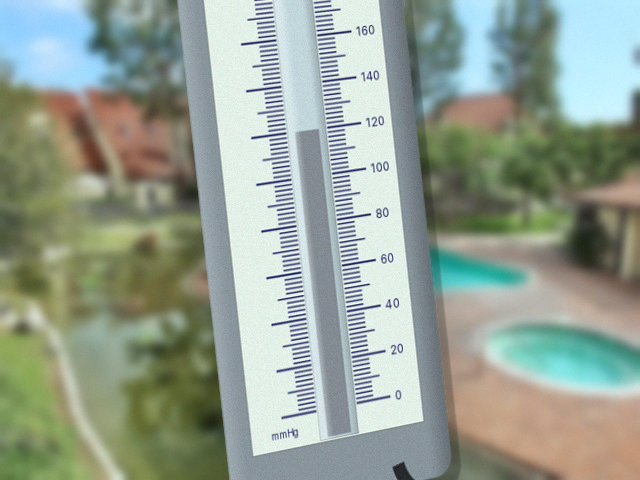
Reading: 120 mmHg
